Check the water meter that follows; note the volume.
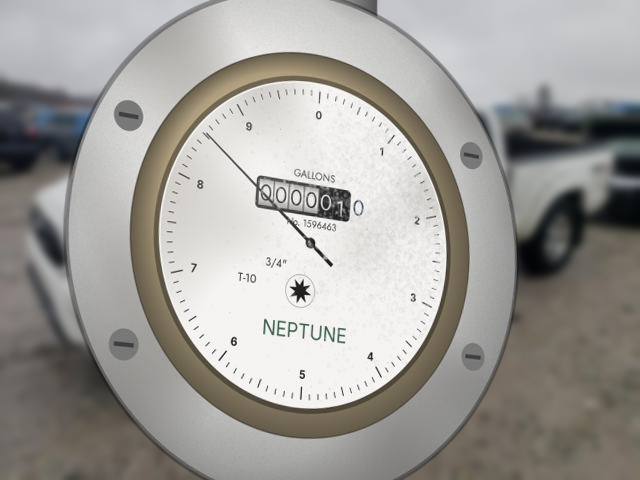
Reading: 8.5 gal
